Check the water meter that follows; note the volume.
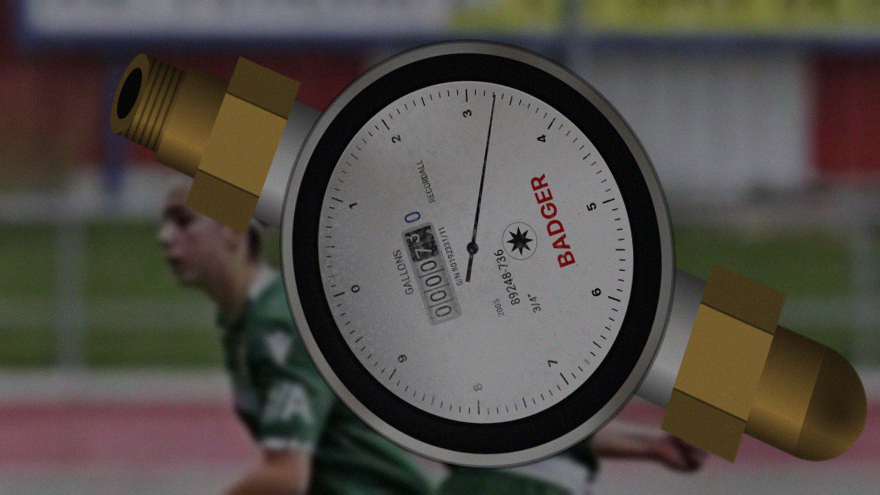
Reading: 733.3 gal
